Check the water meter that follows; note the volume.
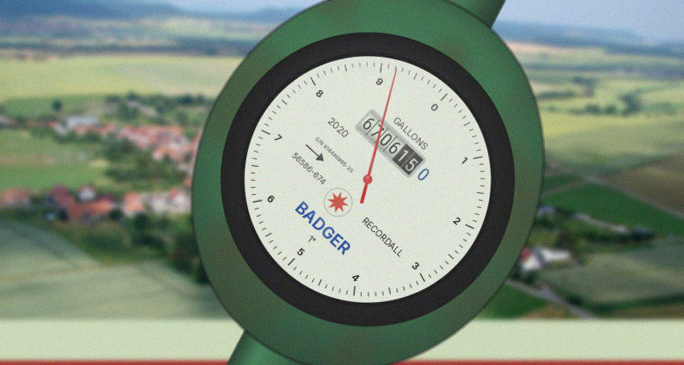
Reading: 6706149.2 gal
